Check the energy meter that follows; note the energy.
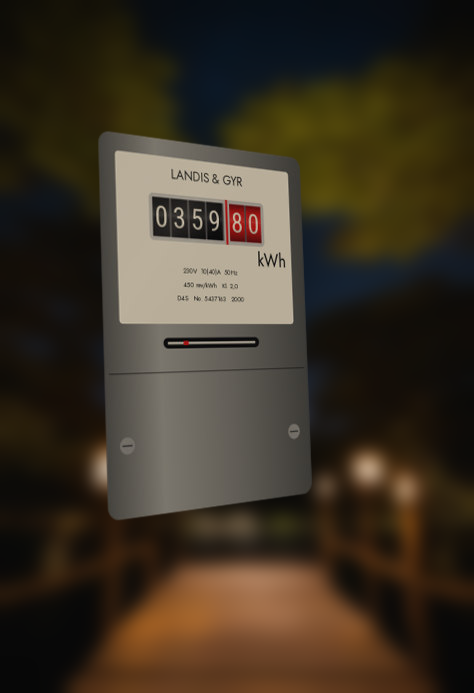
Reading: 359.80 kWh
